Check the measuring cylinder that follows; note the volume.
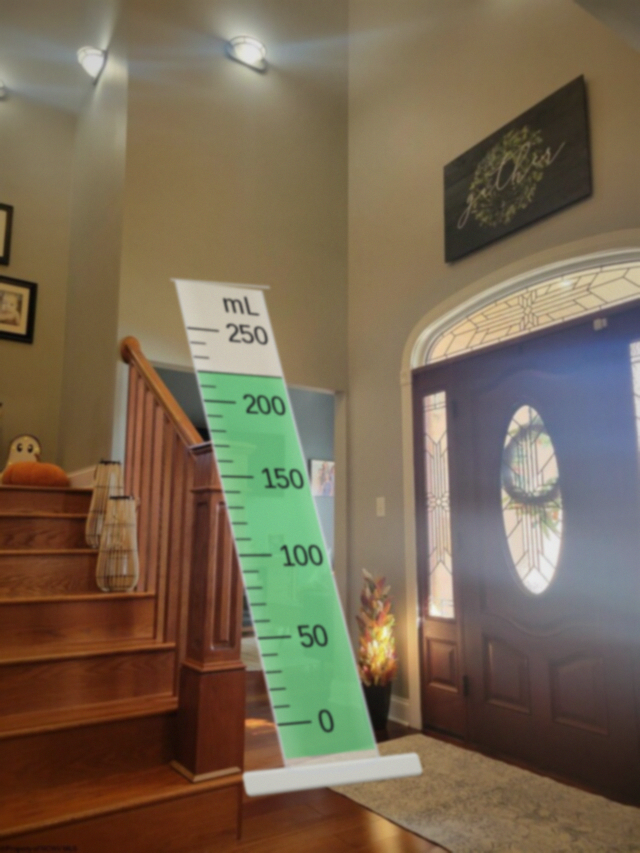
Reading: 220 mL
